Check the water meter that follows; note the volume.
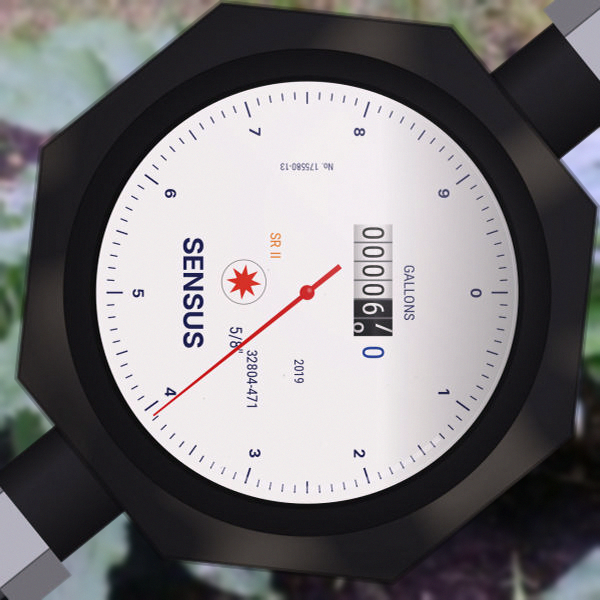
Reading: 673.9 gal
